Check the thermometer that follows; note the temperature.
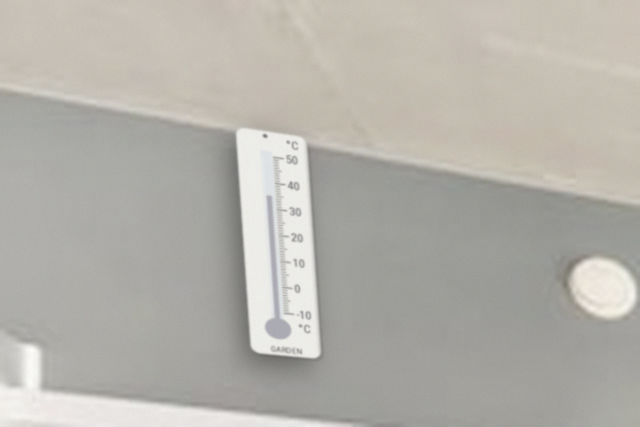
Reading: 35 °C
